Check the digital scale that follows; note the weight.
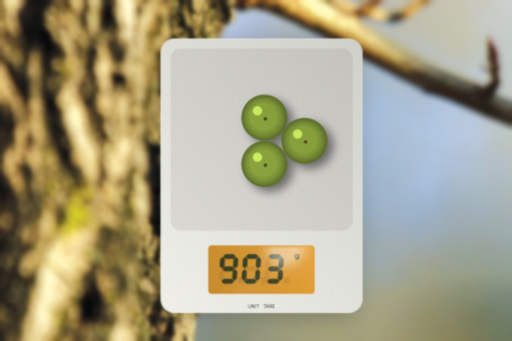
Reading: 903 g
